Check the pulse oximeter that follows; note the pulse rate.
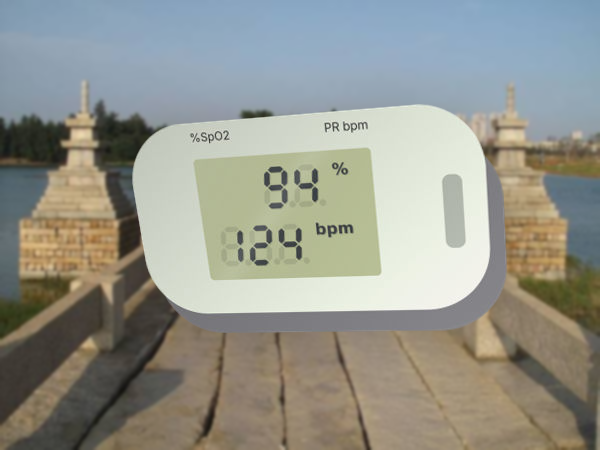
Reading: 124 bpm
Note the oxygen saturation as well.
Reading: 94 %
